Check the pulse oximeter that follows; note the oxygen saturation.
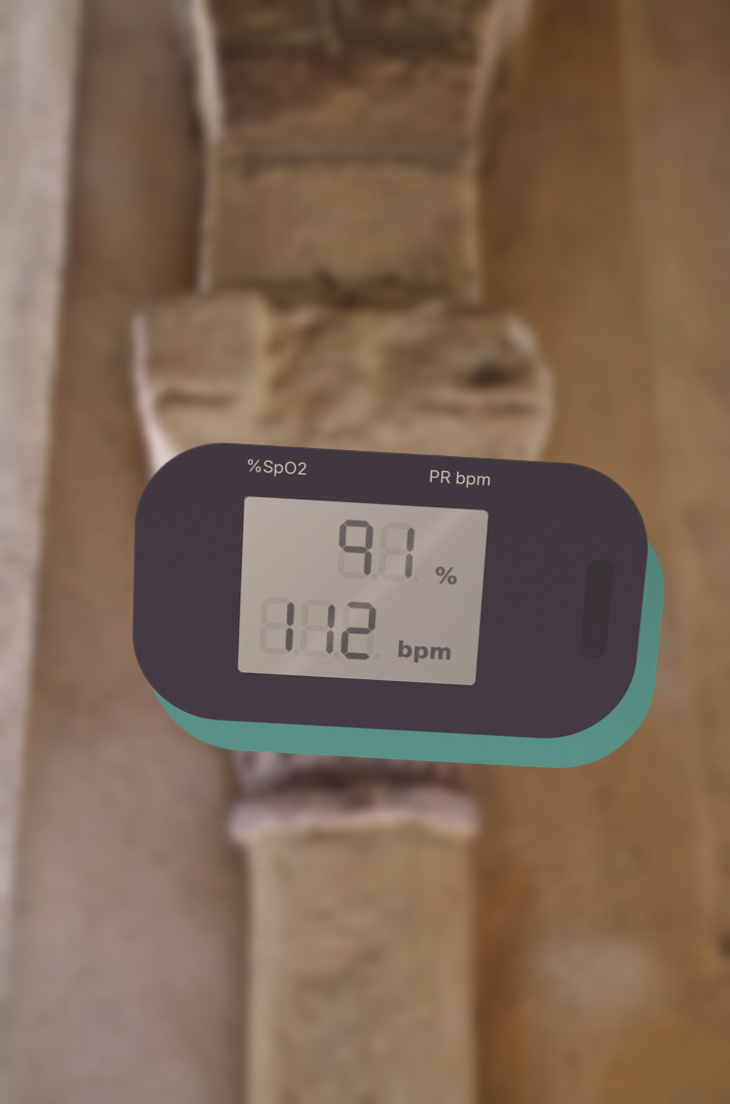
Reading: 91 %
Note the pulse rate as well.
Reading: 112 bpm
